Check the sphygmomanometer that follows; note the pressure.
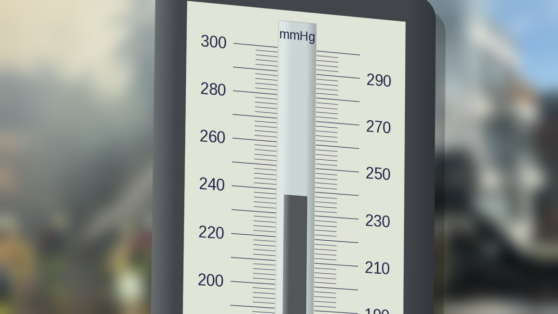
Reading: 238 mmHg
